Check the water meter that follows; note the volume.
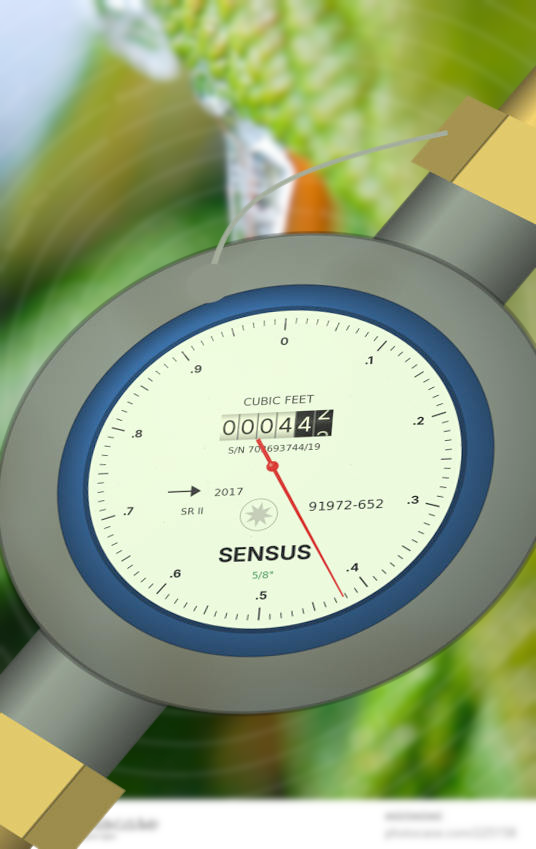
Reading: 442.42 ft³
